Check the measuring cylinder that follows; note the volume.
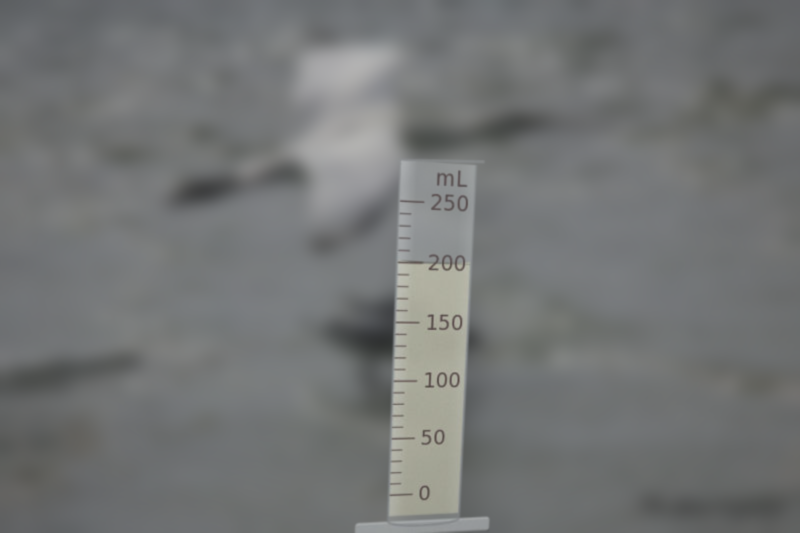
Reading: 200 mL
